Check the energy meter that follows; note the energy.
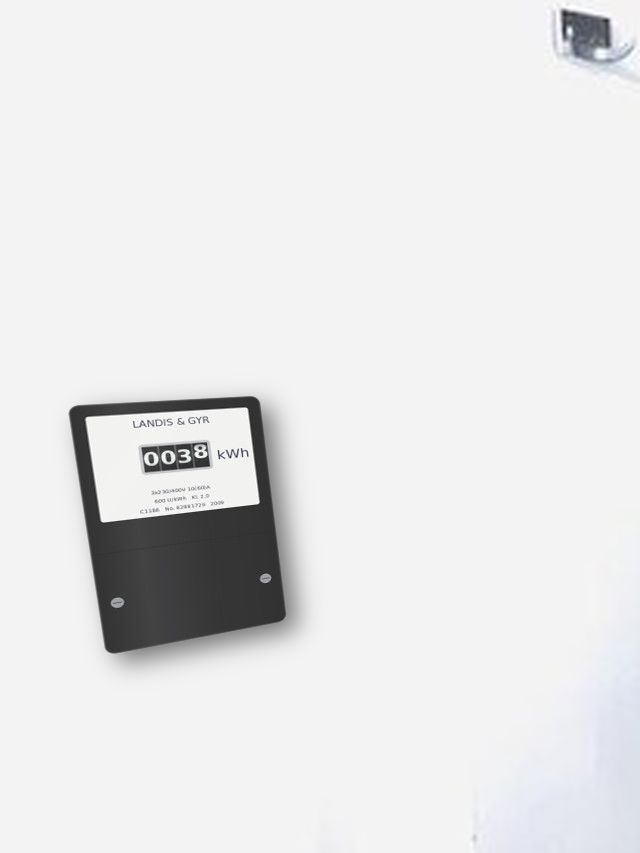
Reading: 38 kWh
